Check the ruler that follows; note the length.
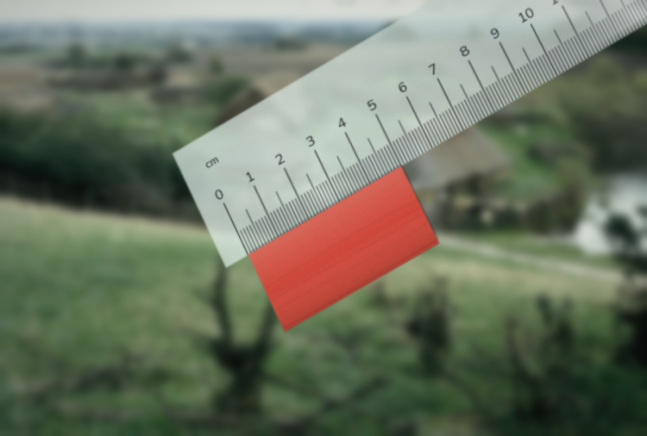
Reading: 5 cm
